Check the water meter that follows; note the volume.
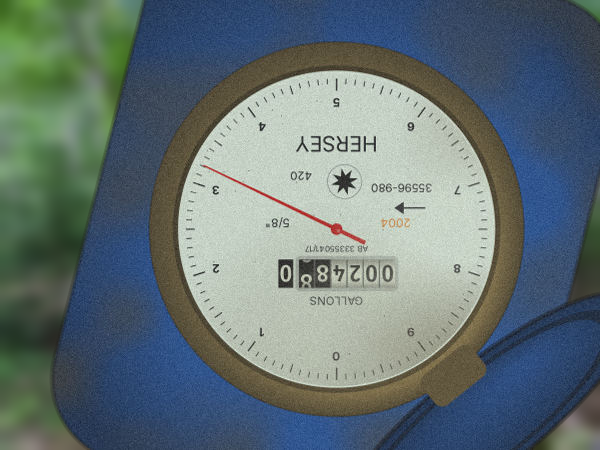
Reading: 24883.2 gal
